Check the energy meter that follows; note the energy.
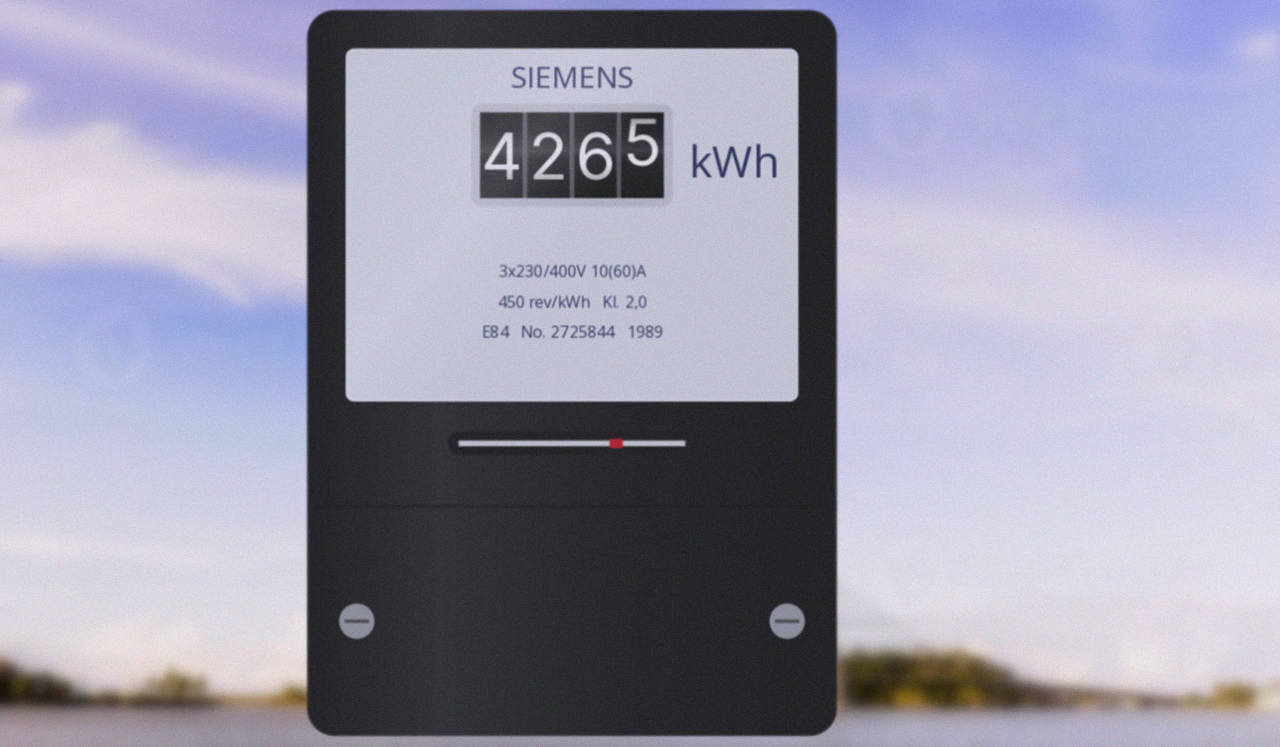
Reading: 4265 kWh
